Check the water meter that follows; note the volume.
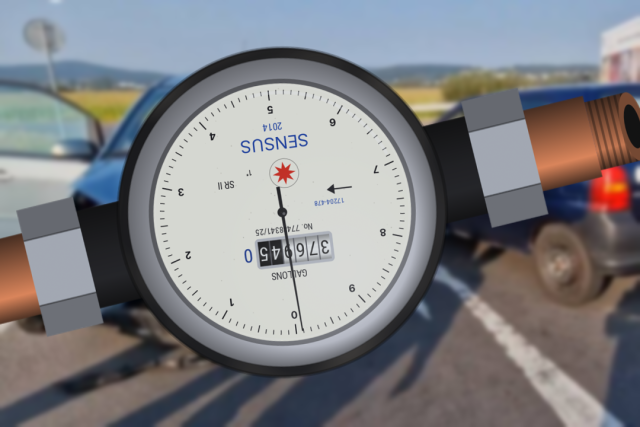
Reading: 3769449.9 gal
